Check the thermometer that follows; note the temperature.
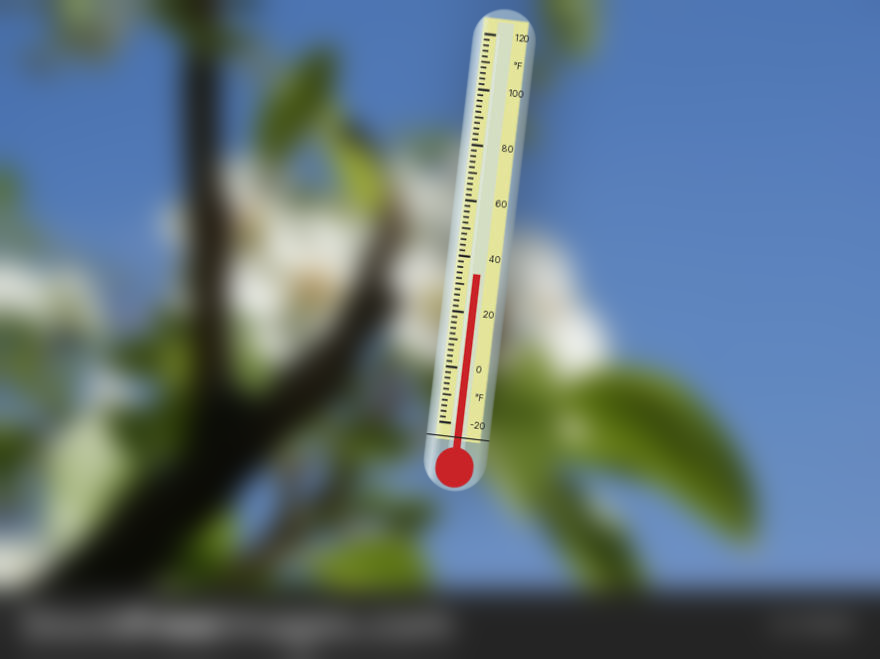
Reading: 34 °F
